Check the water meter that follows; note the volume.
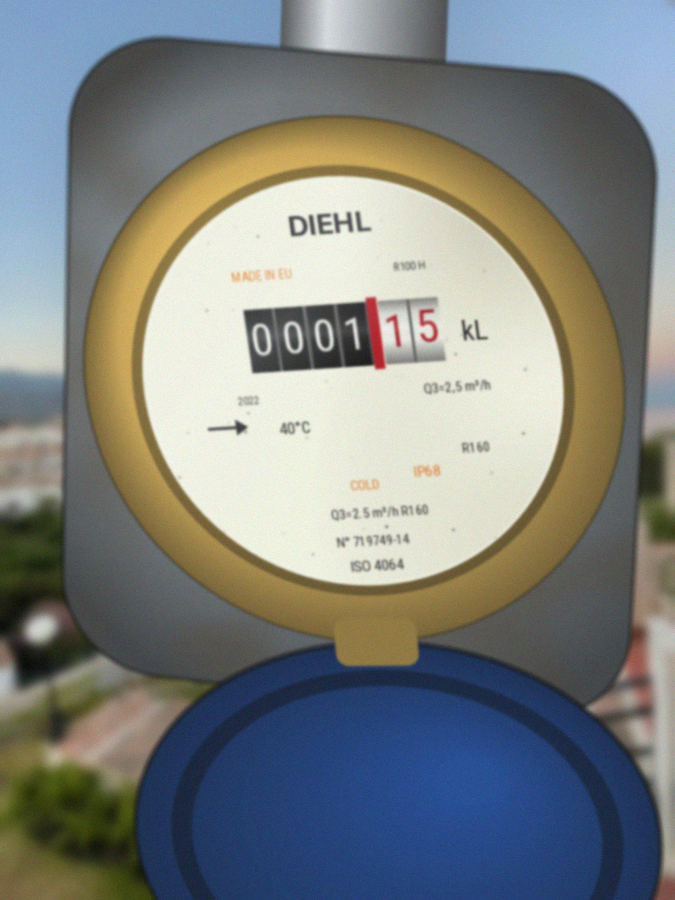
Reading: 1.15 kL
